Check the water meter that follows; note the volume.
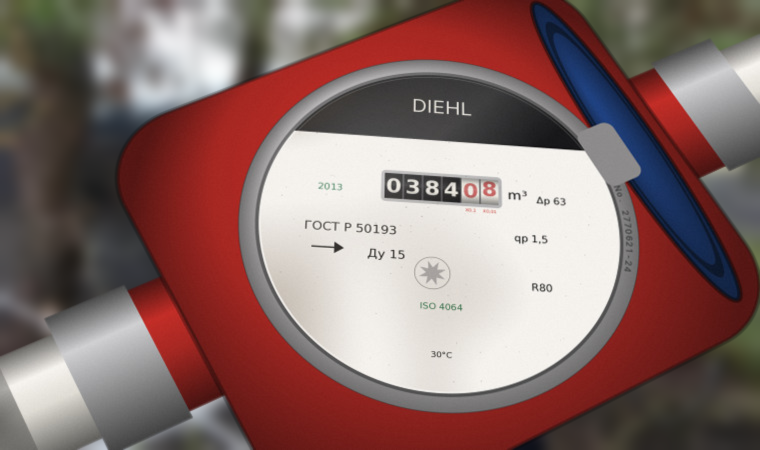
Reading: 384.08 m³
